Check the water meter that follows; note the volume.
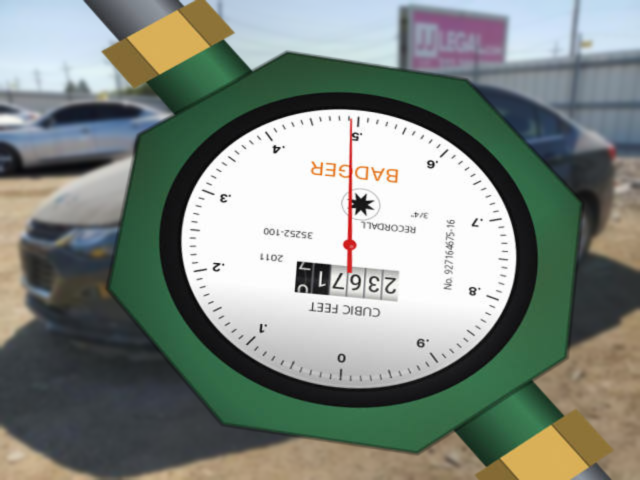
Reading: 236716.49 ft³
